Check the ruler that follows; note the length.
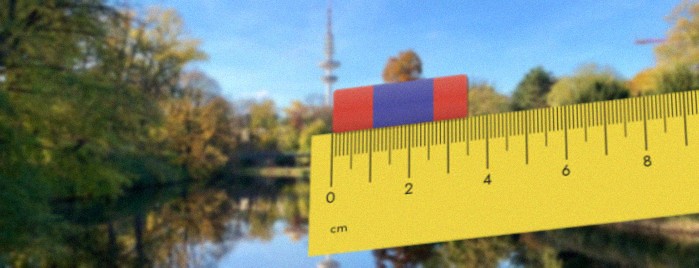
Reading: 3.5 cm
